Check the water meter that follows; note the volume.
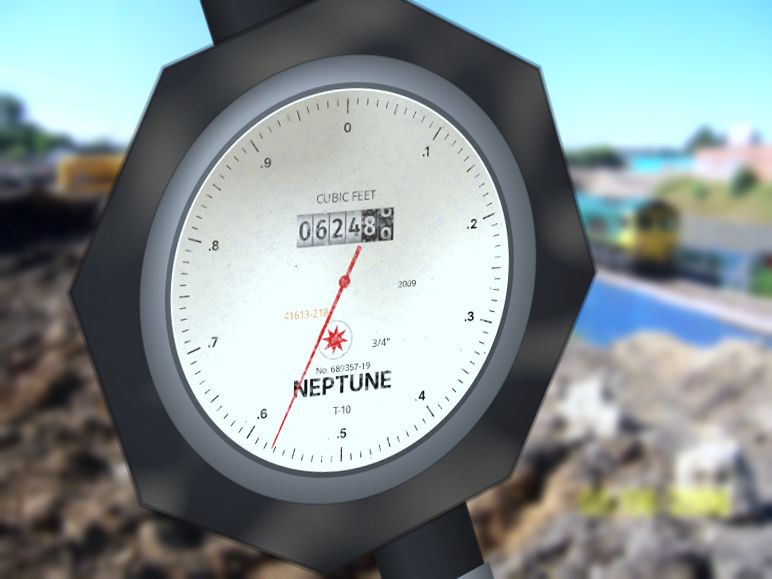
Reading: 62488.57 ft³
